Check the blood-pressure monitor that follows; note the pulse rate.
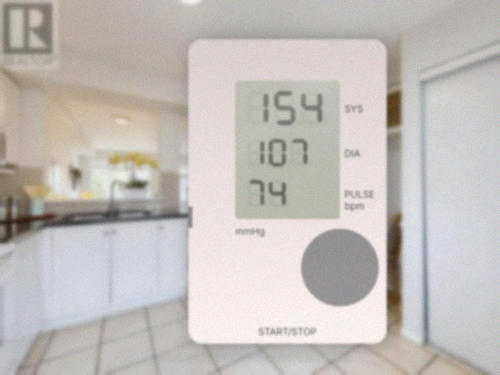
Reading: 74 bpm
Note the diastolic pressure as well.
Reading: 107 mmHg
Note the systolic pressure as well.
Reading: 154 mmHg
